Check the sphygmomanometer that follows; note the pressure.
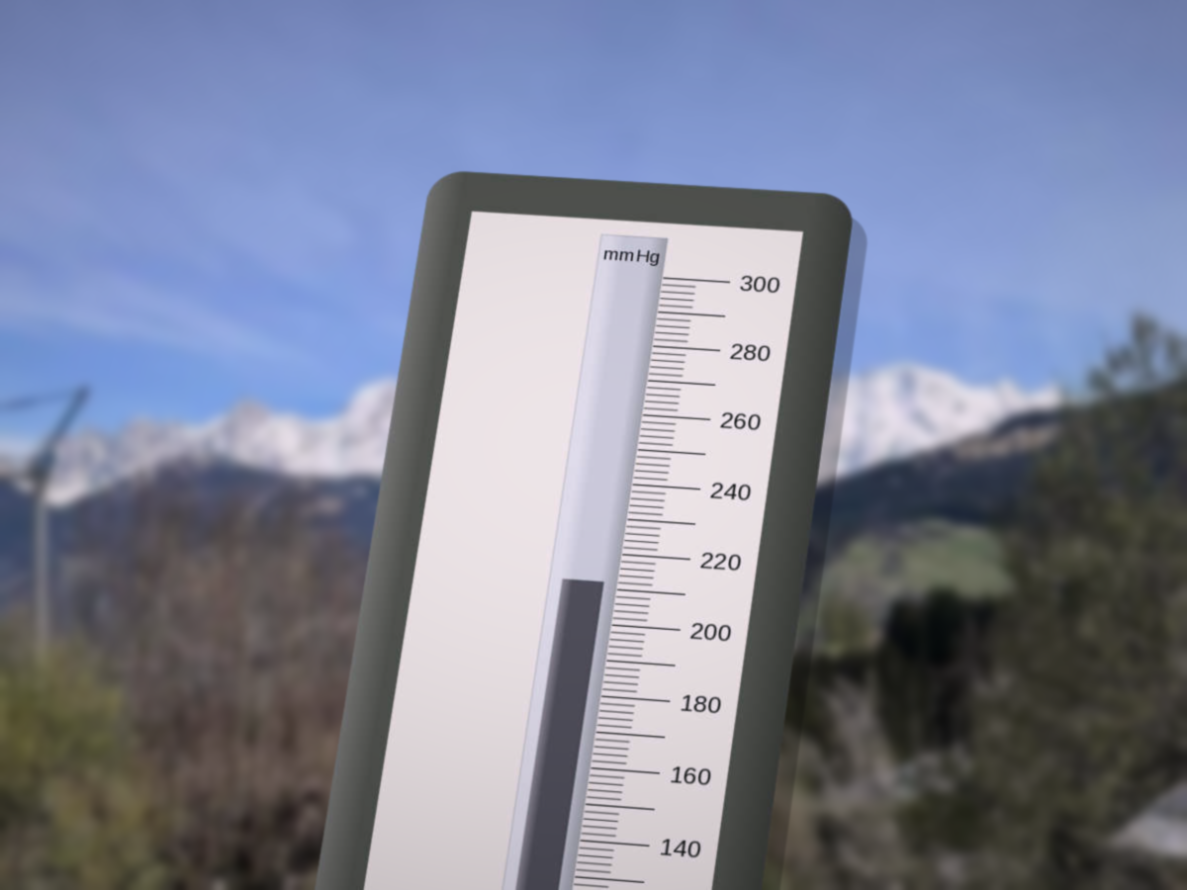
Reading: 212 mmHg
